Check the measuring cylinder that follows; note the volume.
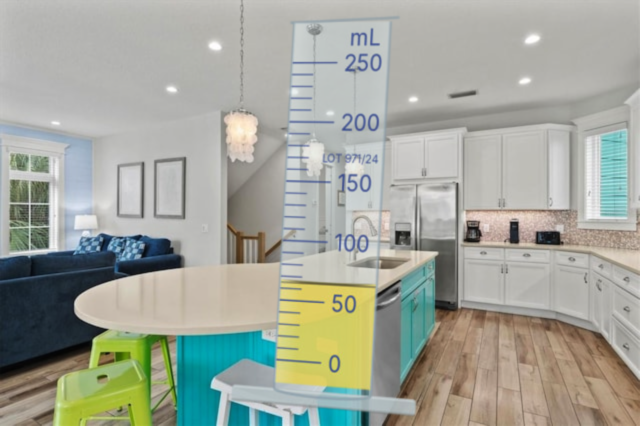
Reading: 65 mL
